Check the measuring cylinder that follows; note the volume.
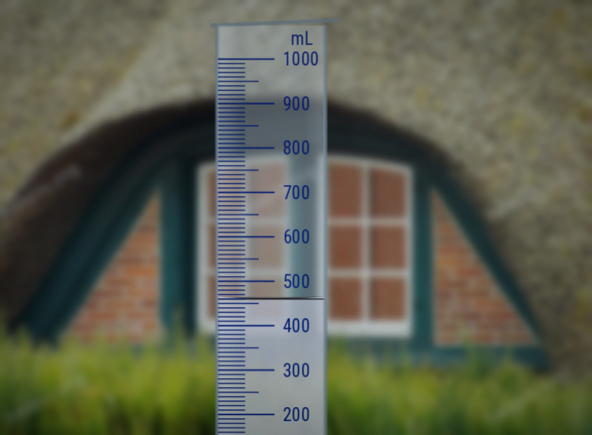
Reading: 460 mL
